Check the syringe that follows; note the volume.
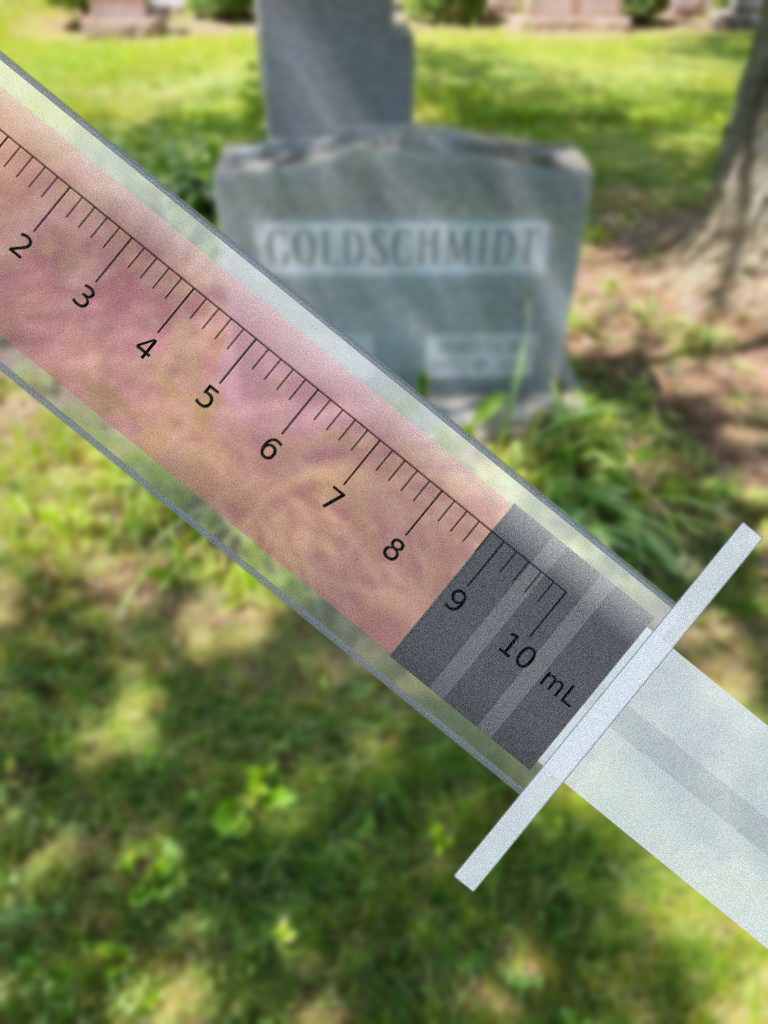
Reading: 8.8 mL
